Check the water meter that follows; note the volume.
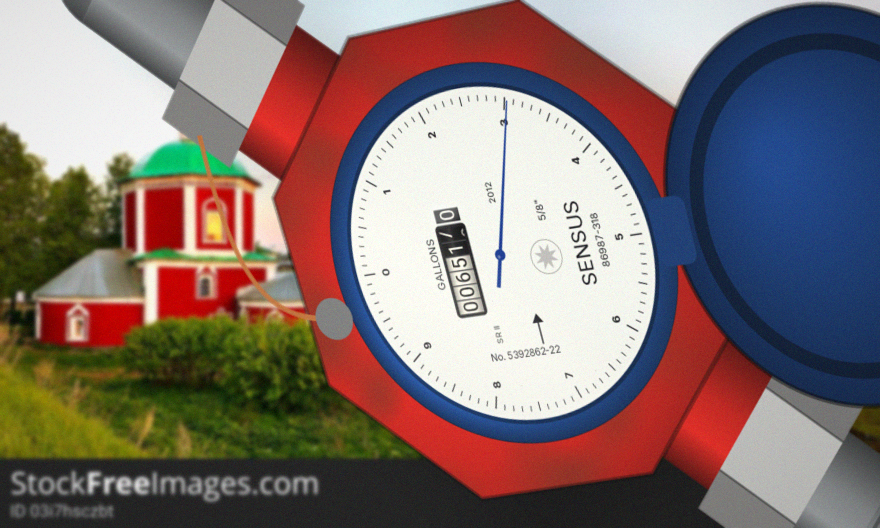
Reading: 65173.0 gal
